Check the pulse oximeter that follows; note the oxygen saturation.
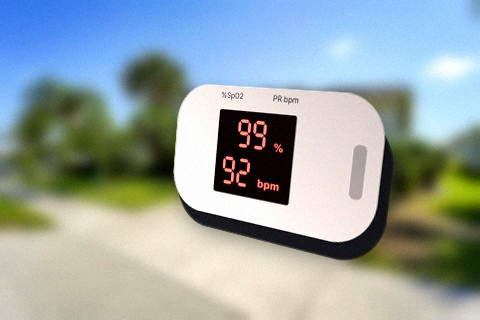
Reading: 99 %
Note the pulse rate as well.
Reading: 92 bpm
